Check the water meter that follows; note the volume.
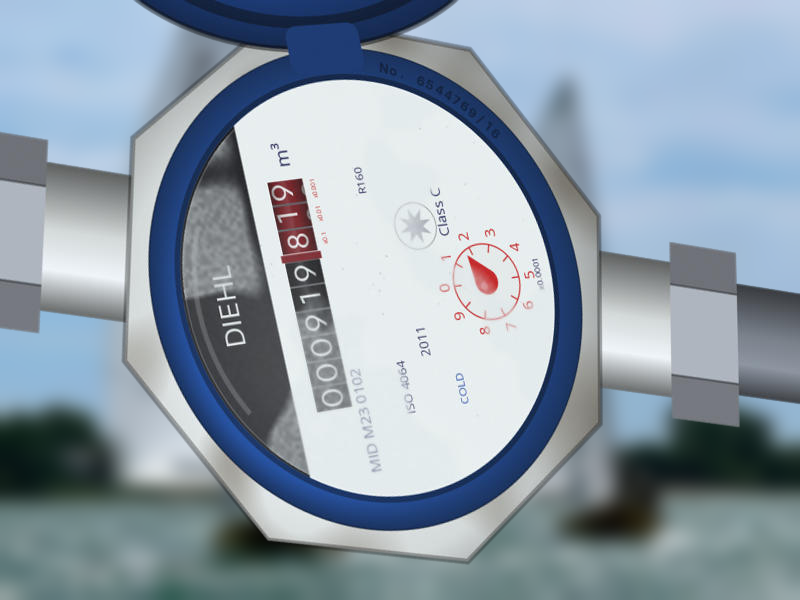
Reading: 919.8191 m³
